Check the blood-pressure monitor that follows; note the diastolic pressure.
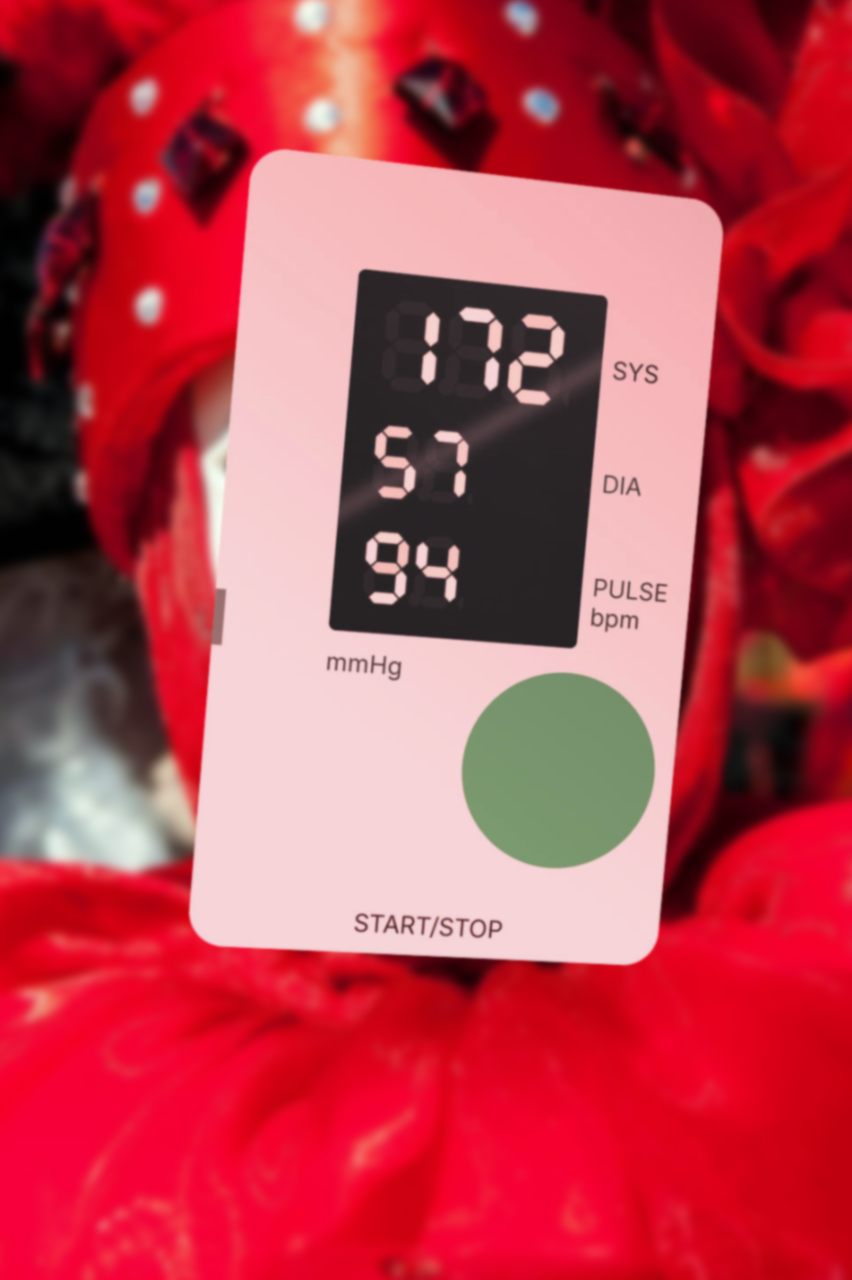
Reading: 57 mmHg
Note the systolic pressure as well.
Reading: 172 mmHg
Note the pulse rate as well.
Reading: 94 bpm
